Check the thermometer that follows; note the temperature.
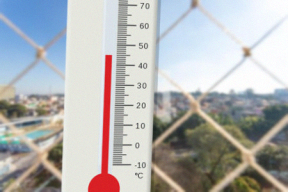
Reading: 45 °C
